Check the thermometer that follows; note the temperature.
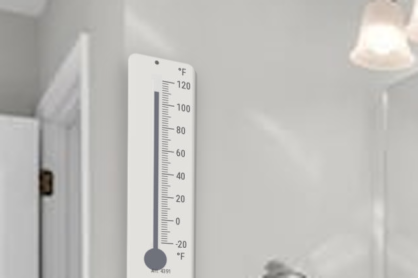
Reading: 110 °F
